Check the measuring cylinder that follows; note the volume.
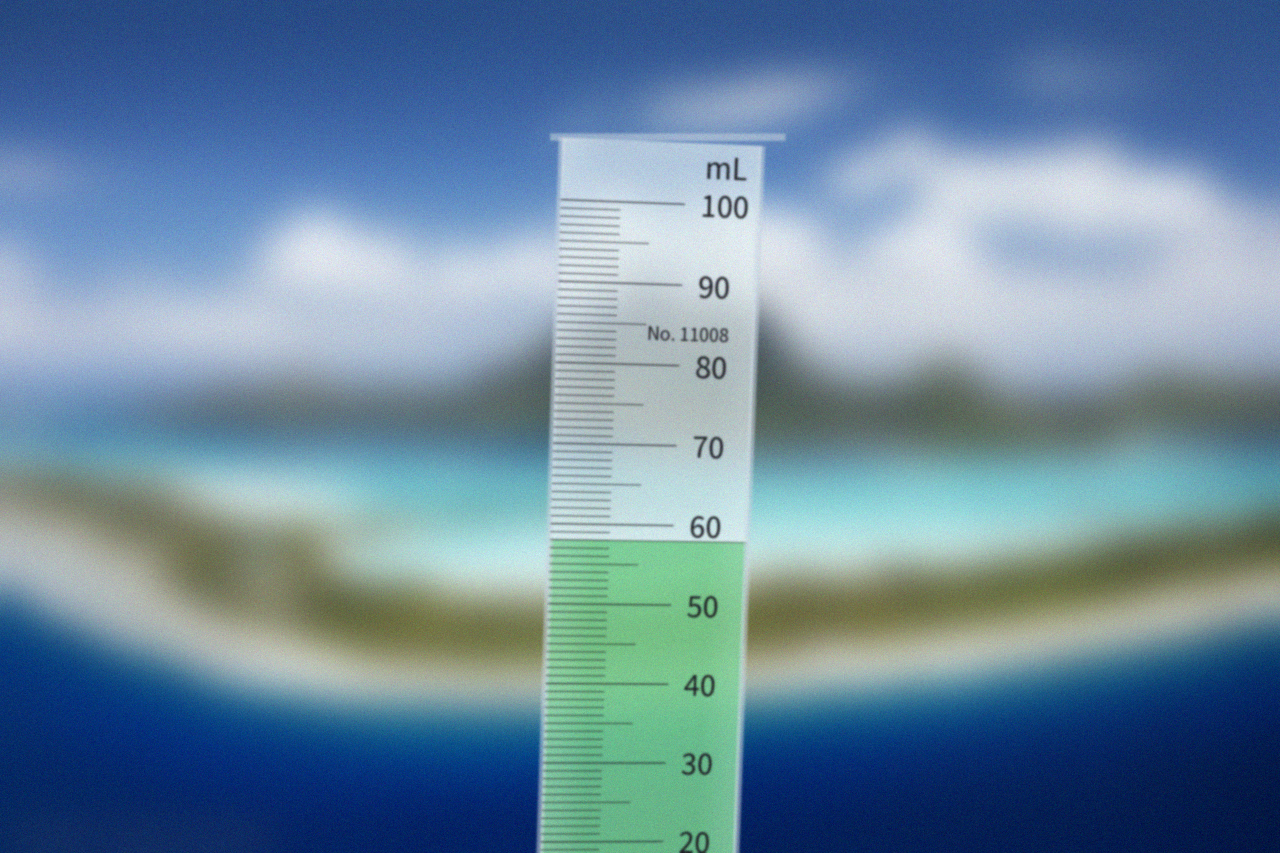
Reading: 58 mL
